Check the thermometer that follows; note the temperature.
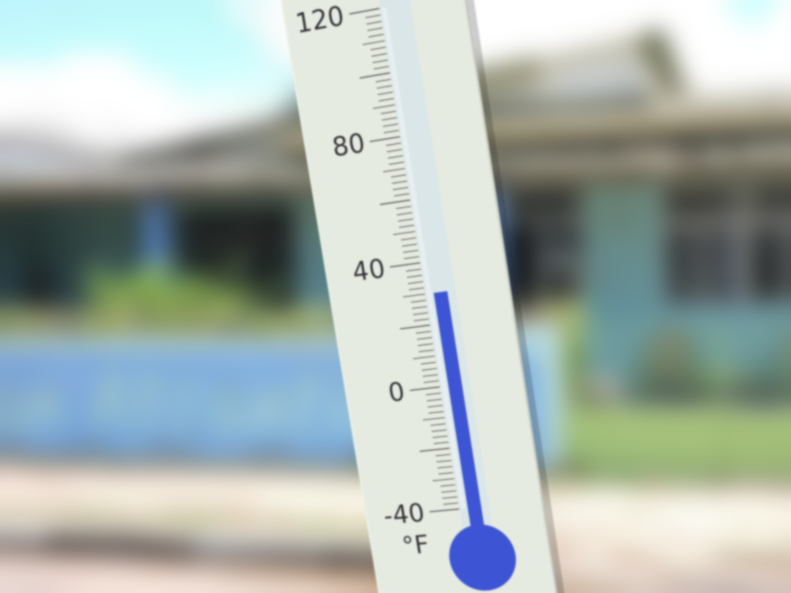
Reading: 30 °F
